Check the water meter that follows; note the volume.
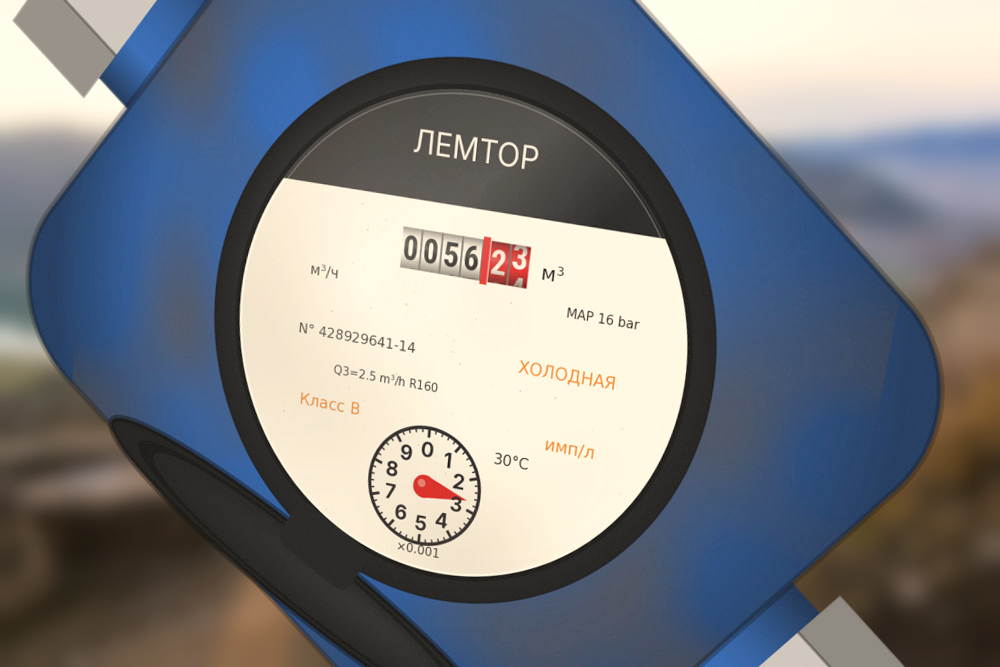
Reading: 56.232 m³
